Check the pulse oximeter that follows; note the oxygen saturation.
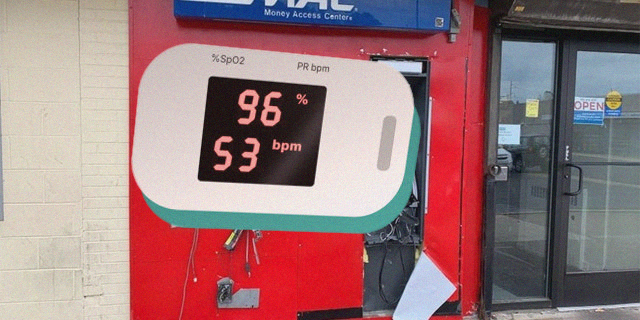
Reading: 96 %
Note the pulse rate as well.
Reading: 53 bpm
